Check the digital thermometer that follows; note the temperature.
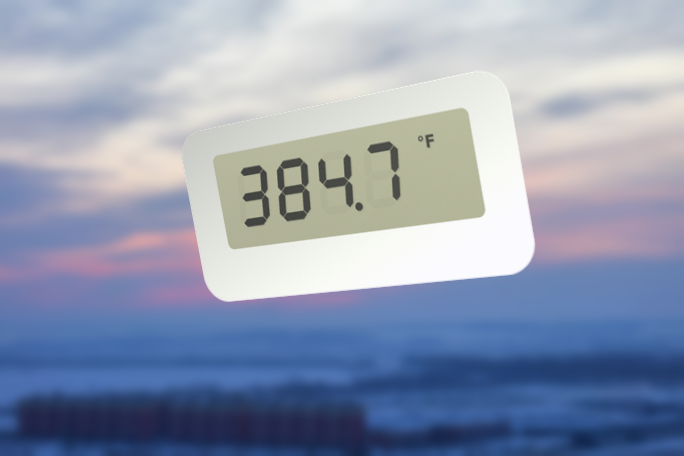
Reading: 384.7 °F
